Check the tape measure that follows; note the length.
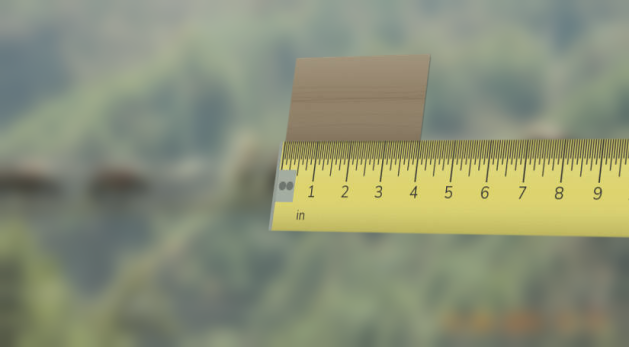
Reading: 4 in
